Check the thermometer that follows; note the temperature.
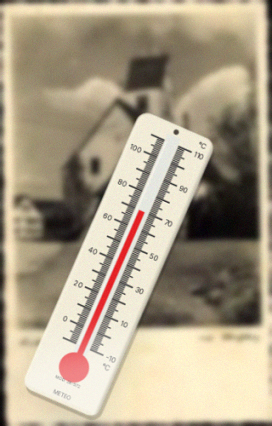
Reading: 70 °C
